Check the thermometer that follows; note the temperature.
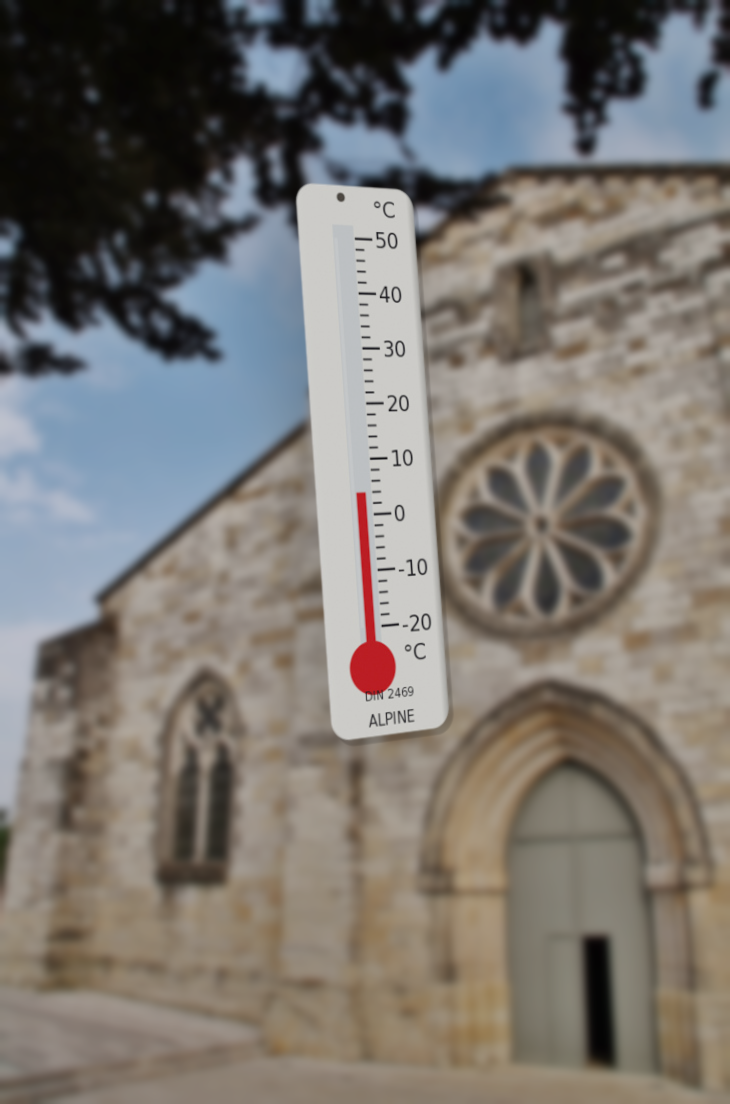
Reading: 4 °C
